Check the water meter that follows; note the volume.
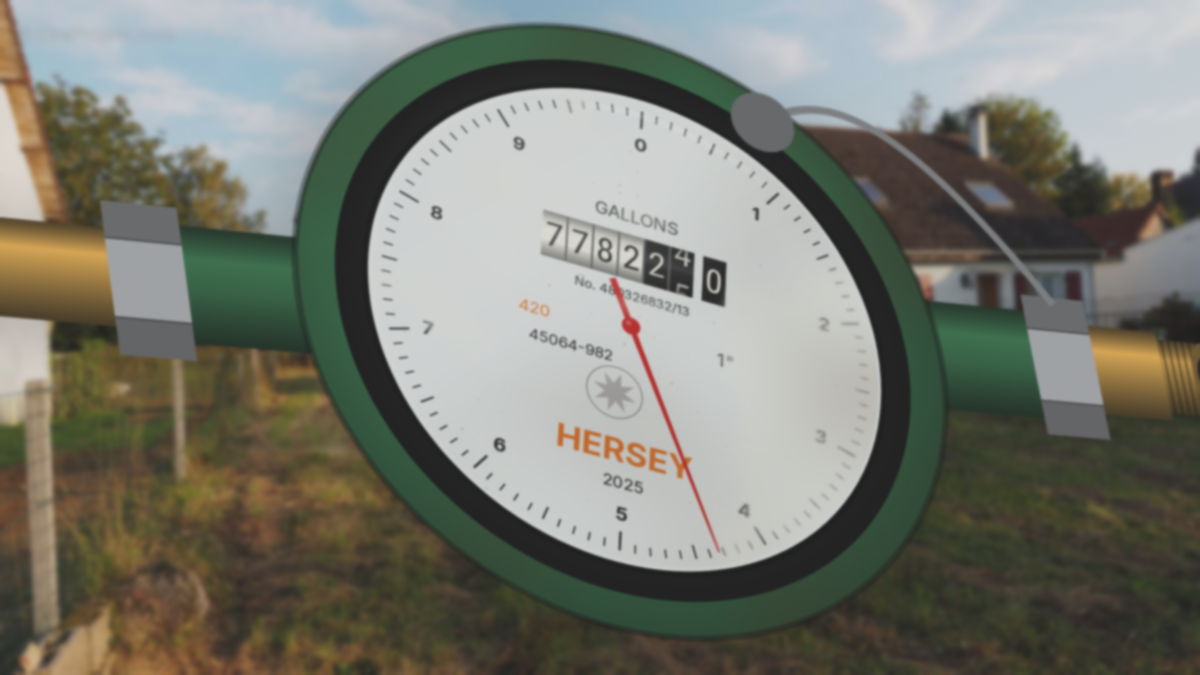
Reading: 7782244.3 gal
